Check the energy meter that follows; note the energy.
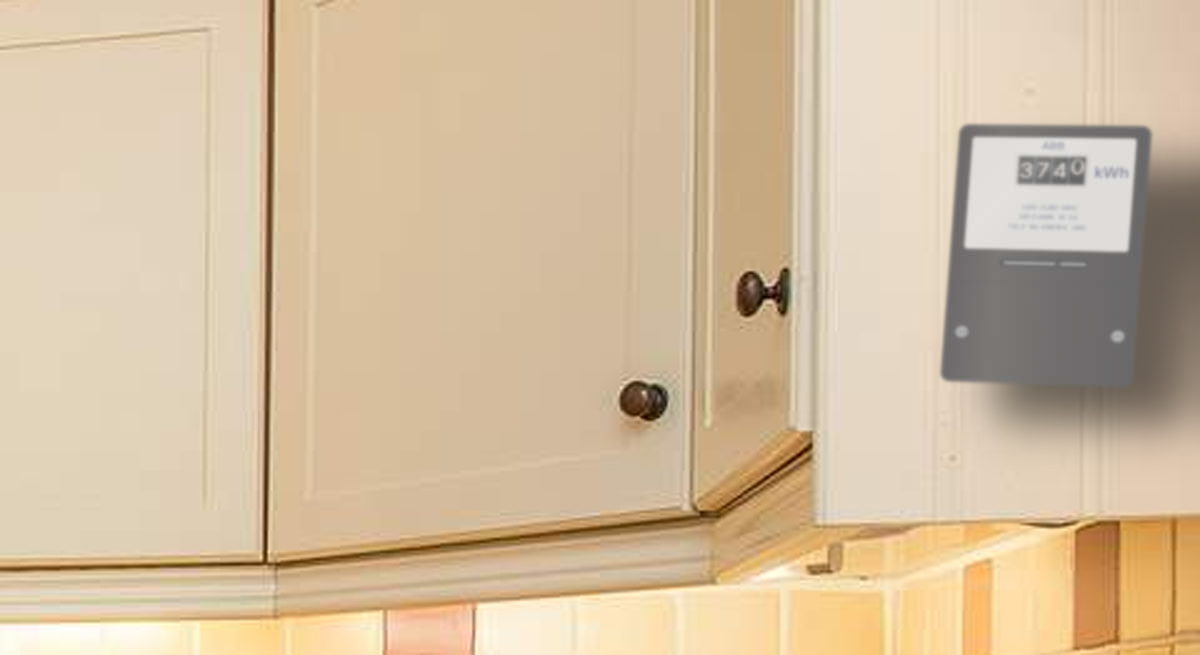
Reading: 3740 kWh
